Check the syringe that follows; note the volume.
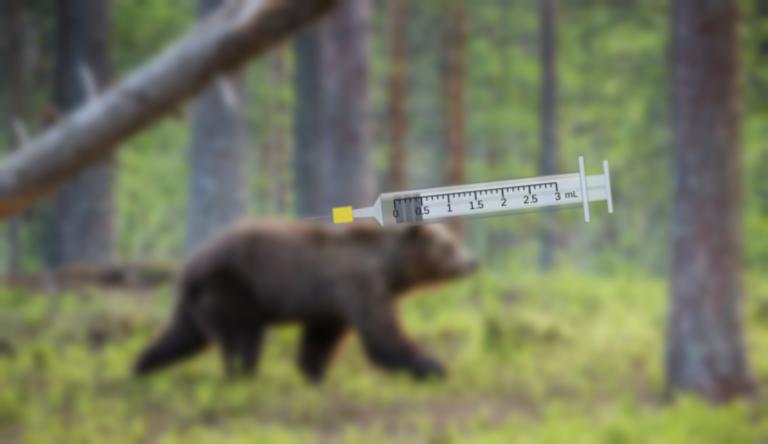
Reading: 0 mL
